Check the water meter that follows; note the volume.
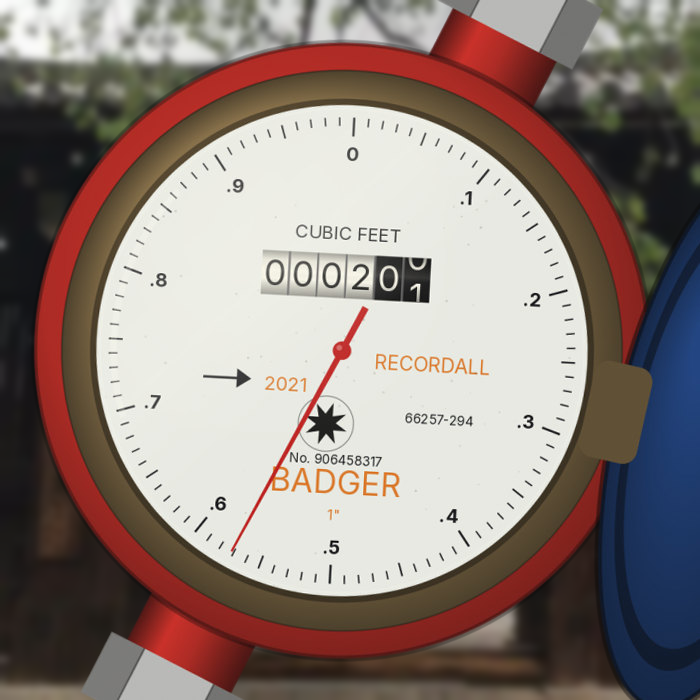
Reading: 200.57 ft³
